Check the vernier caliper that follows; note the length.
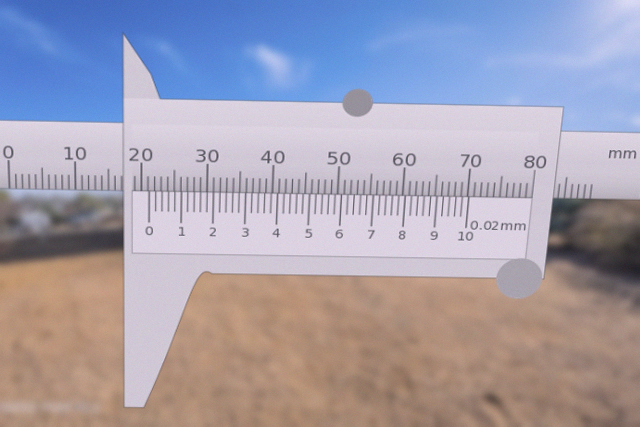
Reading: 21.2 mm
